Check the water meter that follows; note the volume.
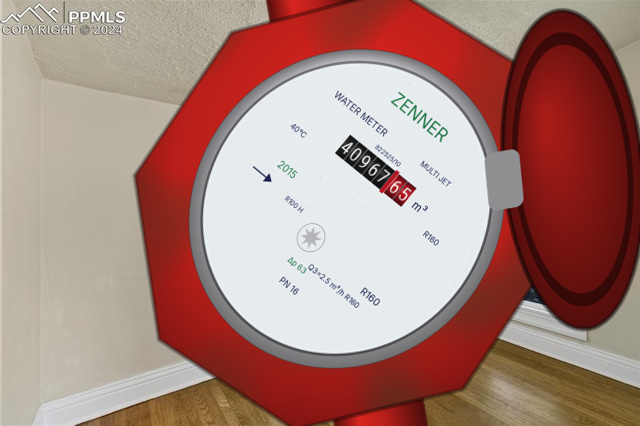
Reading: 40967.65 m³
